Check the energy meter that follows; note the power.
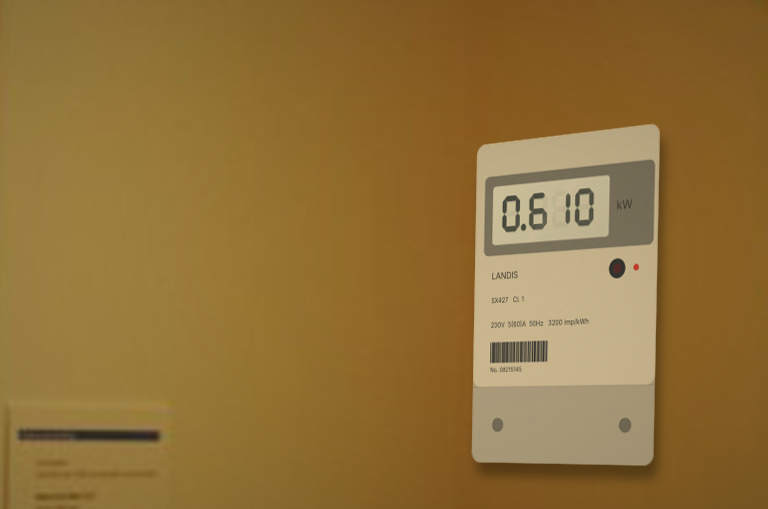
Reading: 0.610 kW
